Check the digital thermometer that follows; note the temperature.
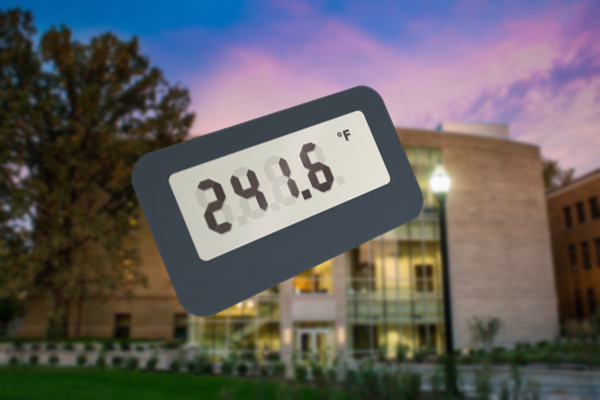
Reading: 241.6 °F
